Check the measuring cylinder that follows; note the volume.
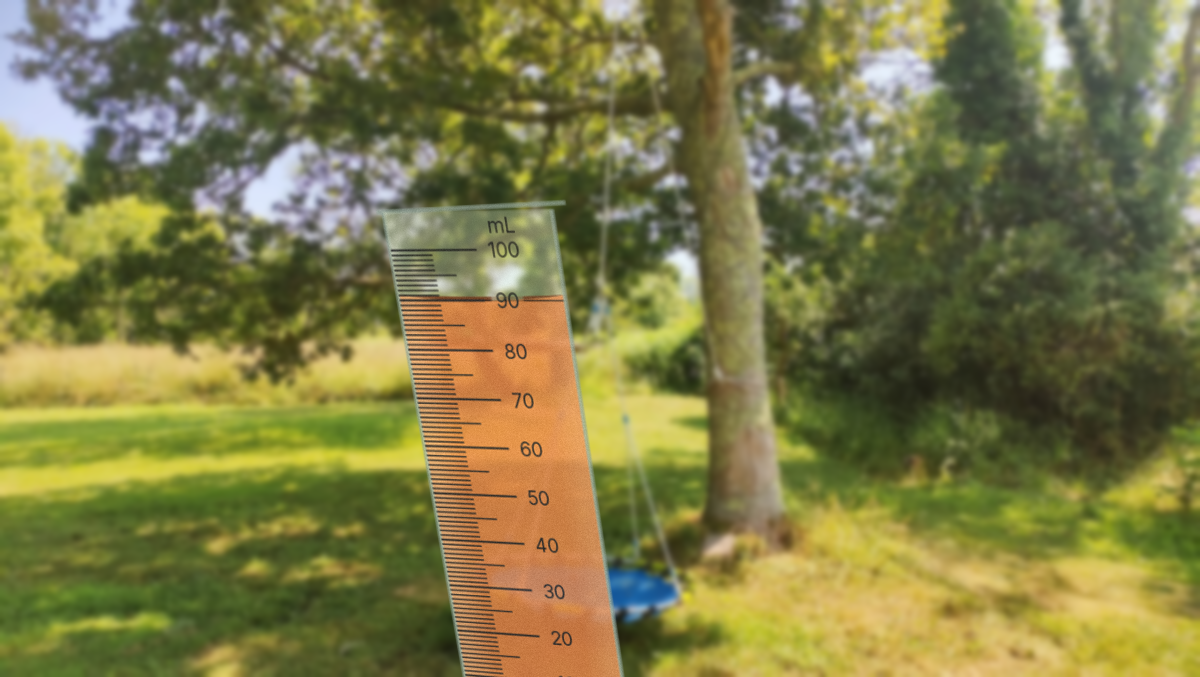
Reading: 90 mL
